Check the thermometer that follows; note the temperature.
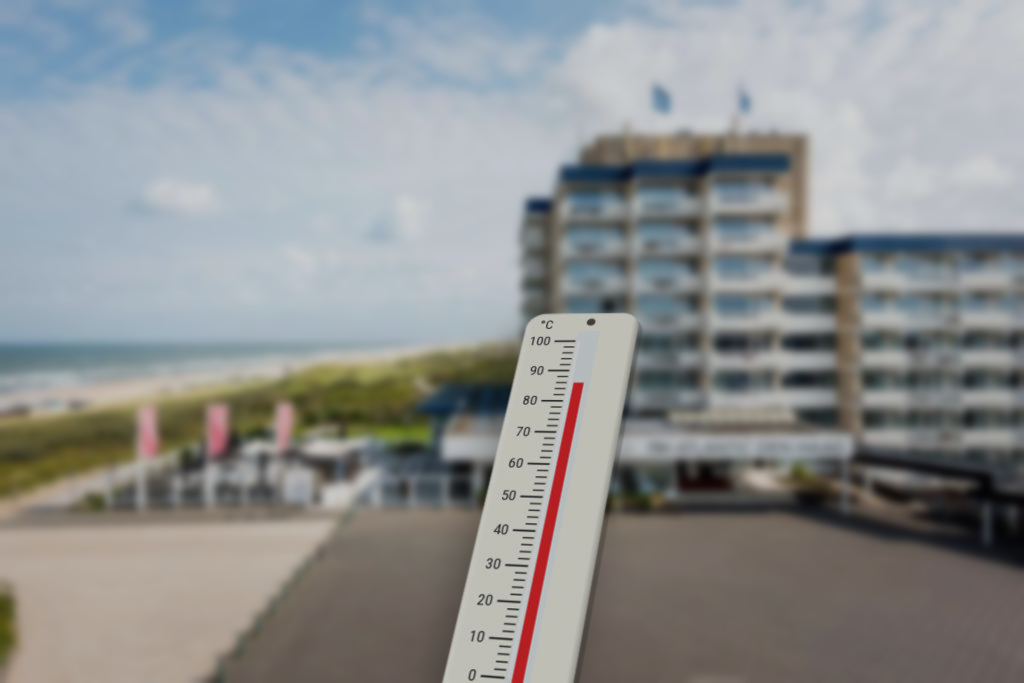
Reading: 86 °C
